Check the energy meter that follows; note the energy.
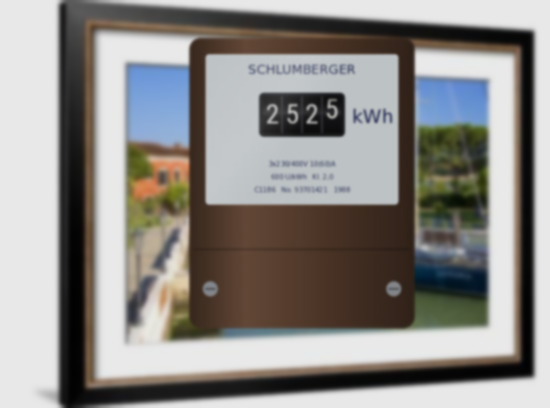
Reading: 2525 kWh
